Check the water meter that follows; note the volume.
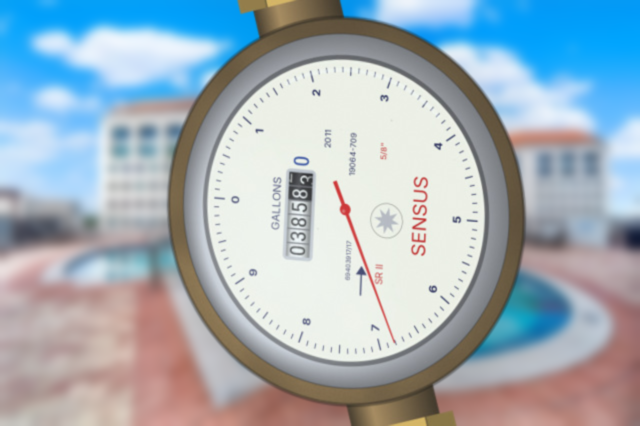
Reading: 385826.8 gal
